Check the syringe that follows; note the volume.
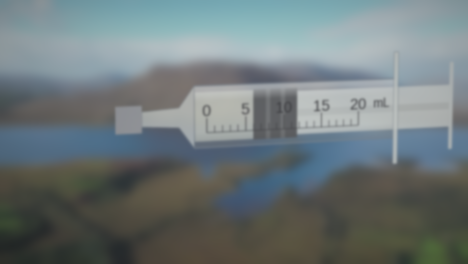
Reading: 6 mL
